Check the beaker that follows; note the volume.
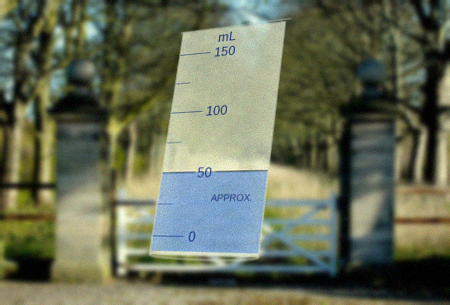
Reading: 50 mL
